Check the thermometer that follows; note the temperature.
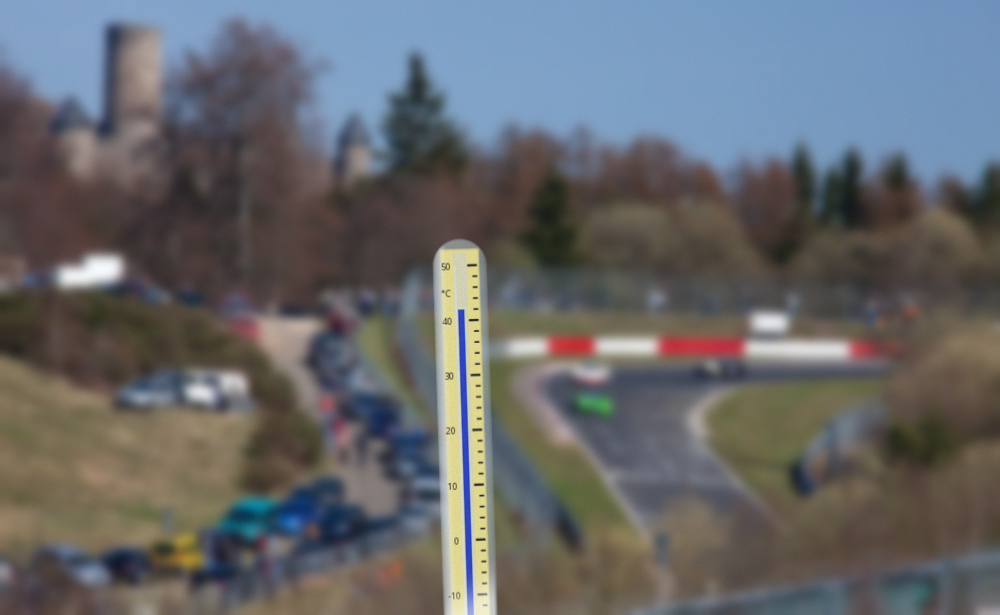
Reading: 42 °C
